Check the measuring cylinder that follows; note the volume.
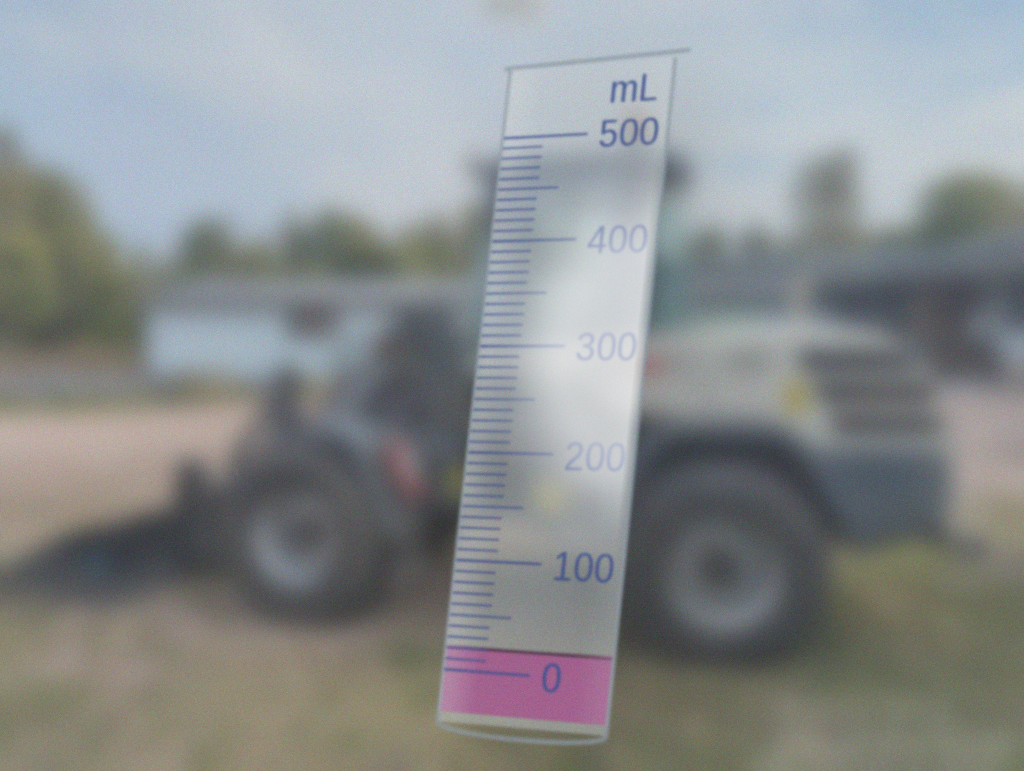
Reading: 20 mL
